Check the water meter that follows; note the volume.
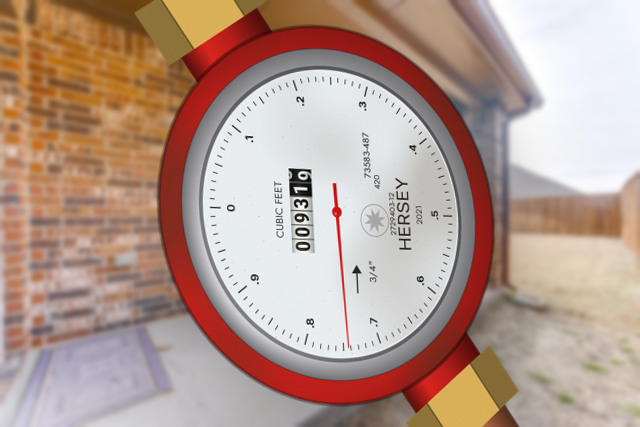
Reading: 9318.74 ft³
